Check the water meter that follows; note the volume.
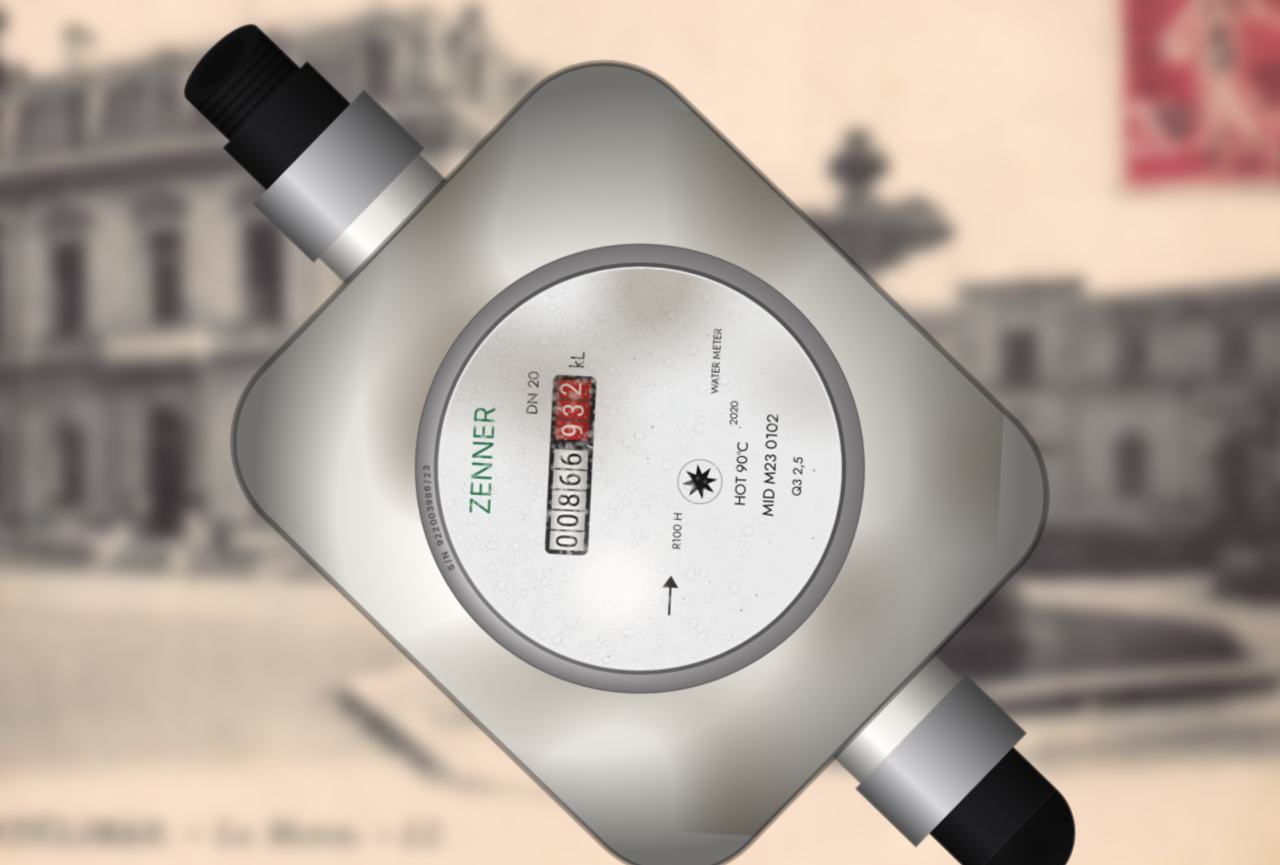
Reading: 866.932 kL
